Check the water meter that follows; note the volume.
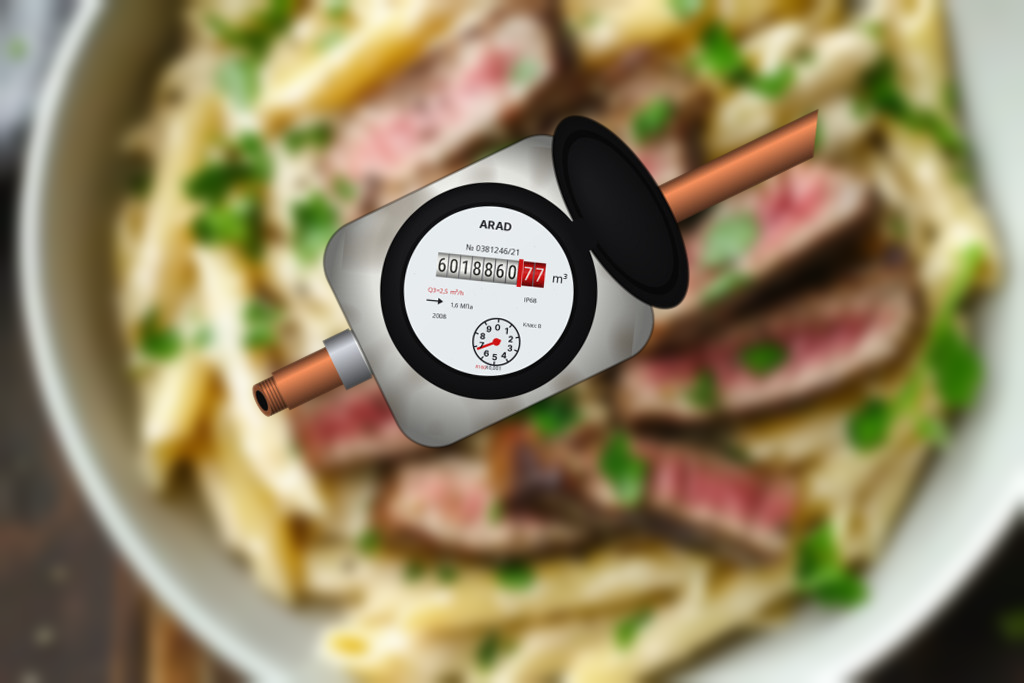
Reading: 6018860.776 m³
